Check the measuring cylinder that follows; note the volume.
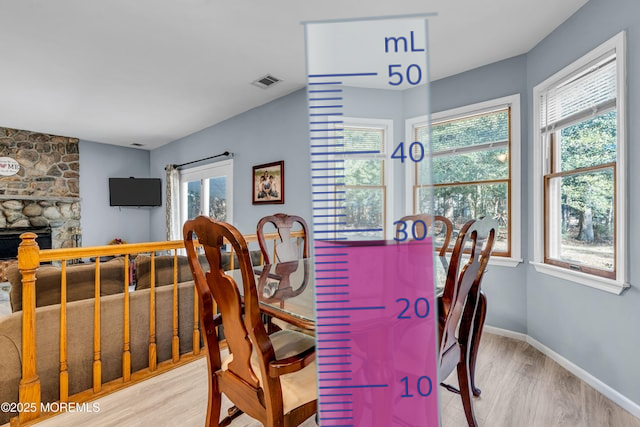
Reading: 28 mL
